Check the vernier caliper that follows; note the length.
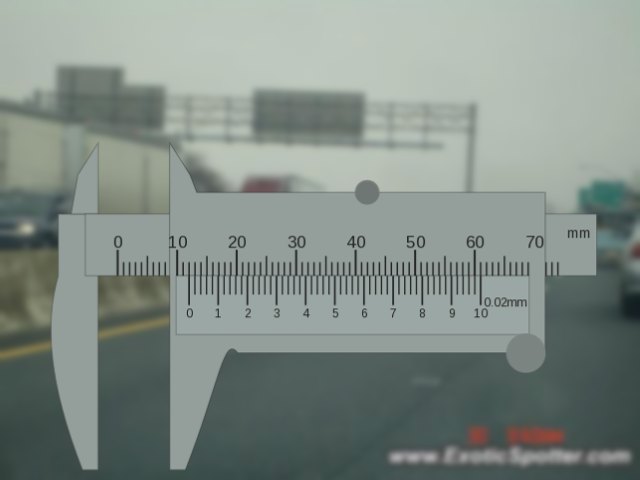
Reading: 12.0 mm
